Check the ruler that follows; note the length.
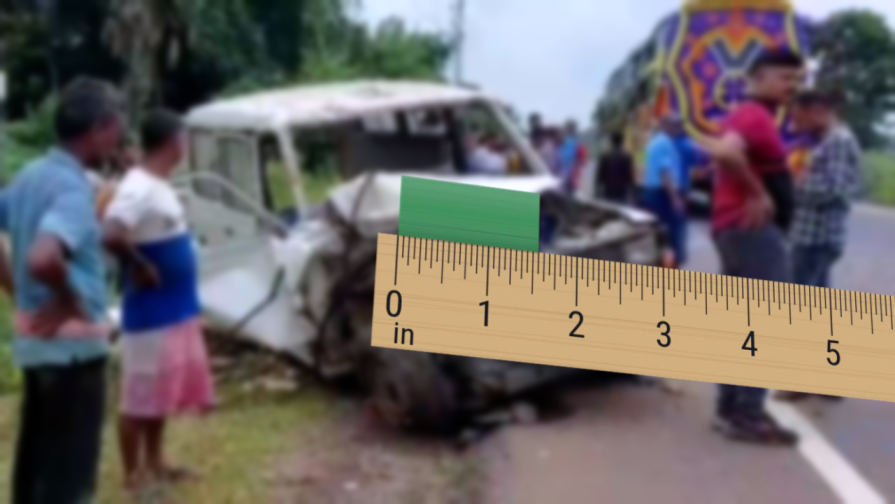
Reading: 1.5625 in
